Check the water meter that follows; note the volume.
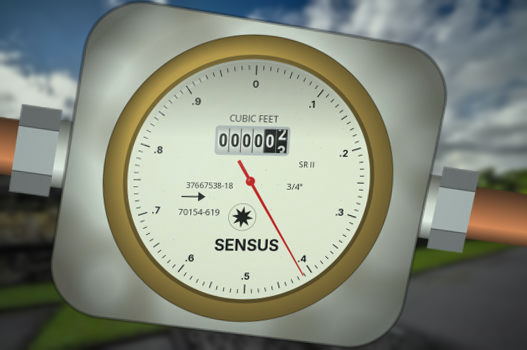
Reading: 2.41 ft³
